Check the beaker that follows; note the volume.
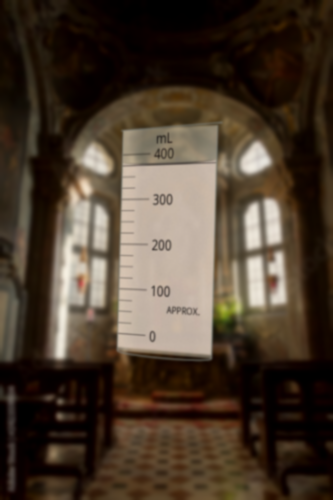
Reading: 375 mL
